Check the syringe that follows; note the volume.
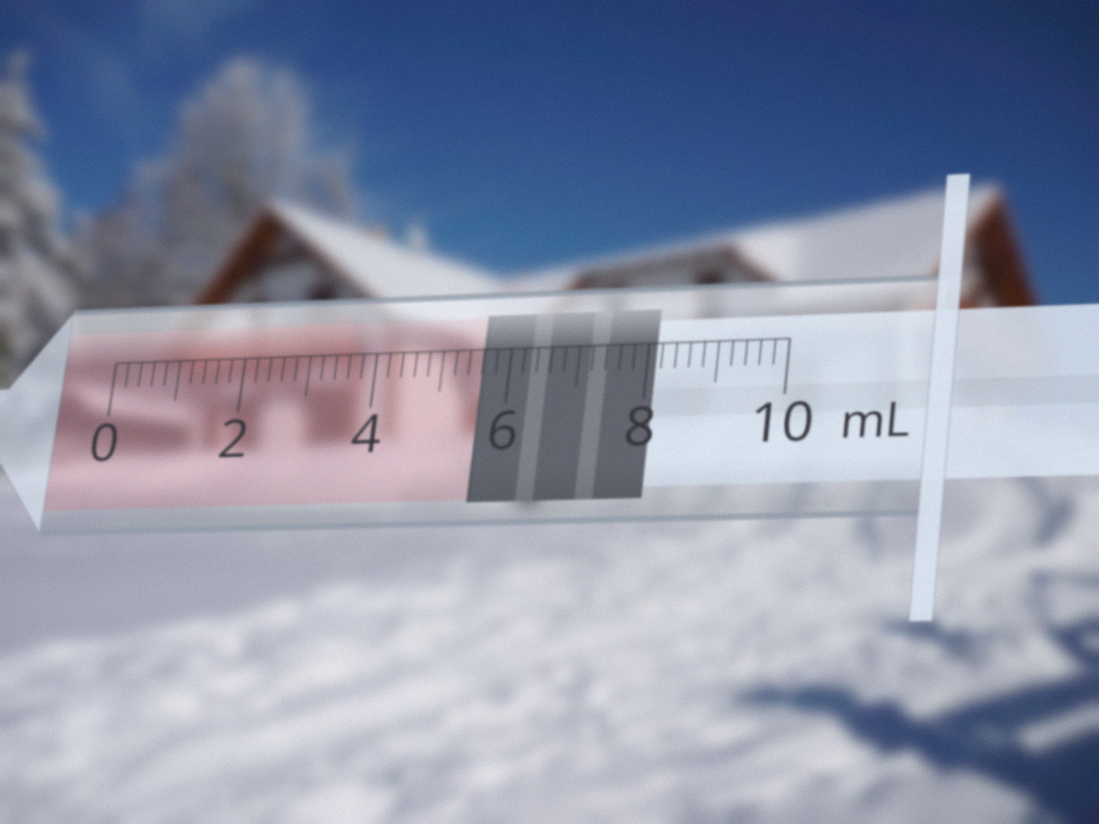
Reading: 5.6 mL
